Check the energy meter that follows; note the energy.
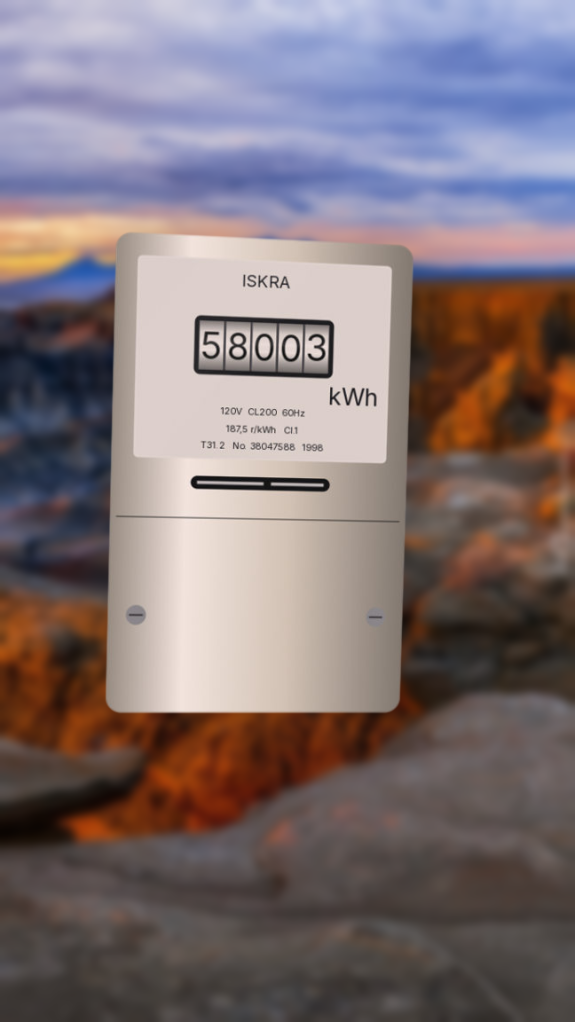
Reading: 58003 kWh
